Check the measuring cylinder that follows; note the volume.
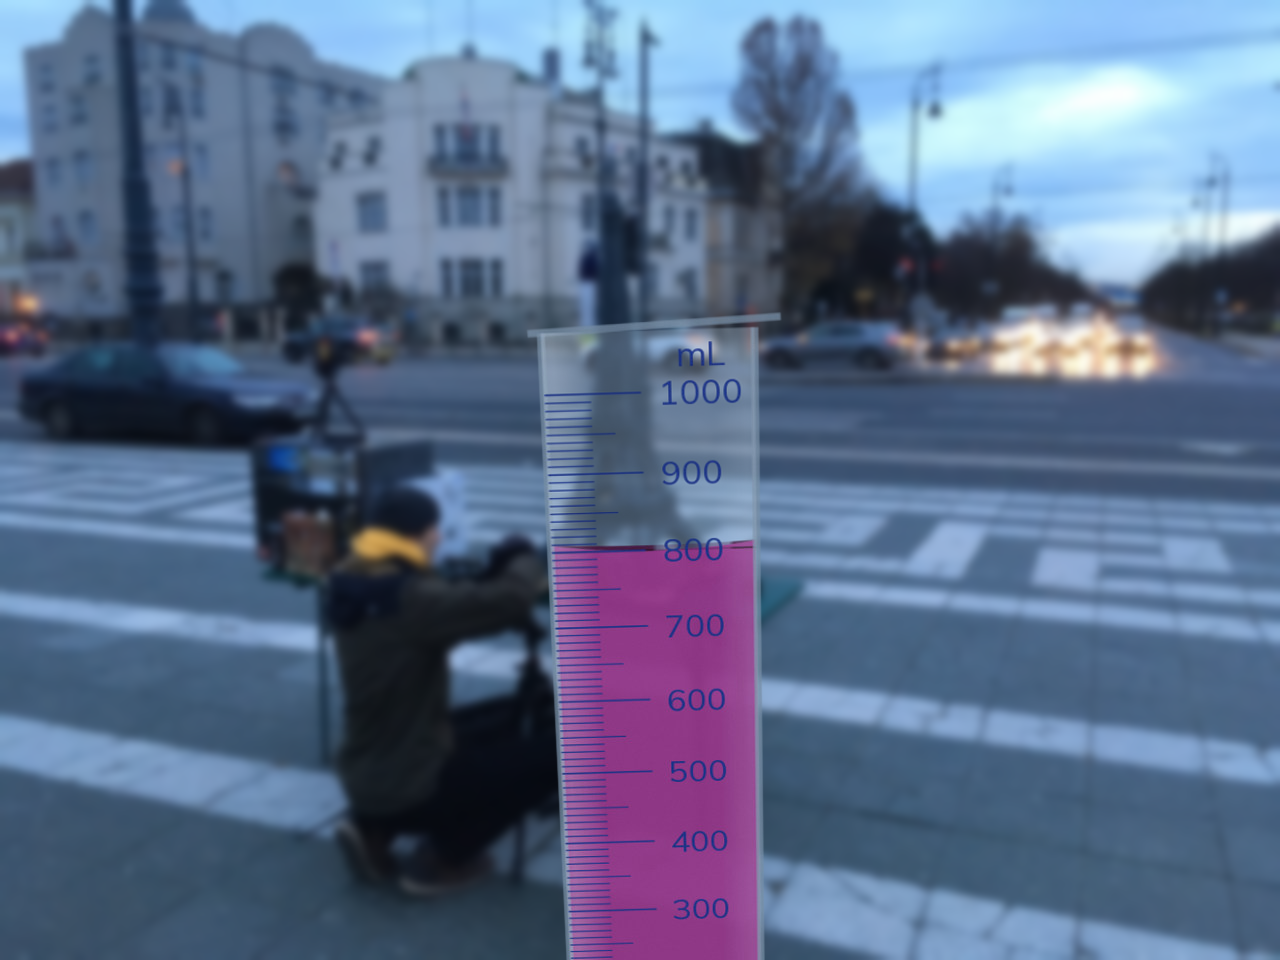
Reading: 800 mL
